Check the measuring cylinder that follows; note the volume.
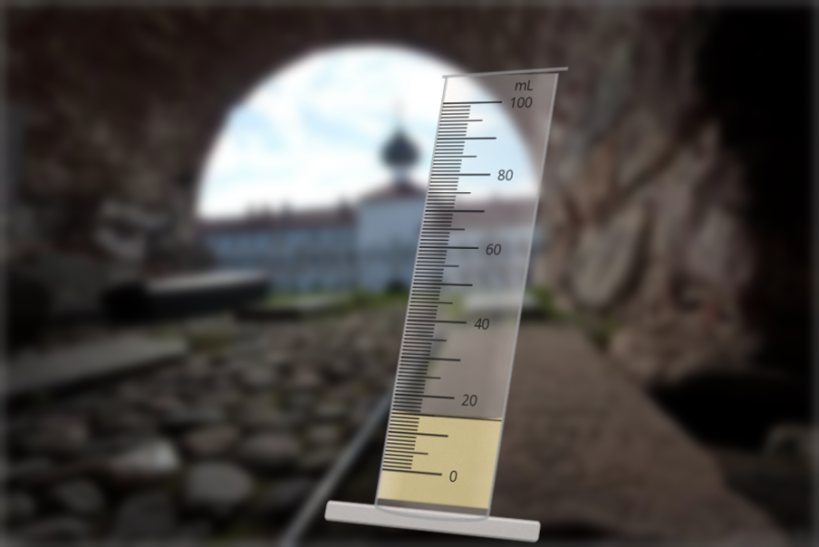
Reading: 15 mL
